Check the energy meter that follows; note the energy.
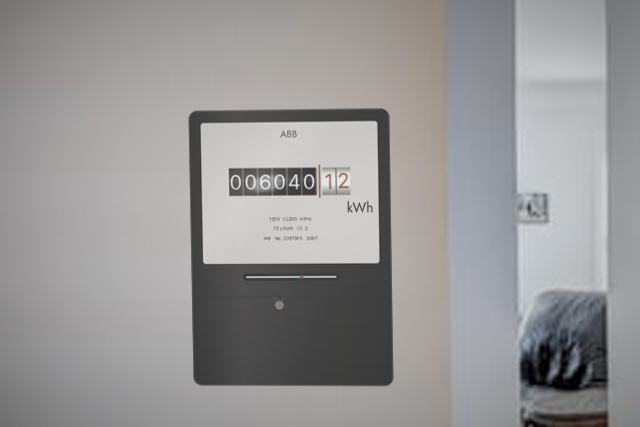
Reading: 6040.12 kWh
